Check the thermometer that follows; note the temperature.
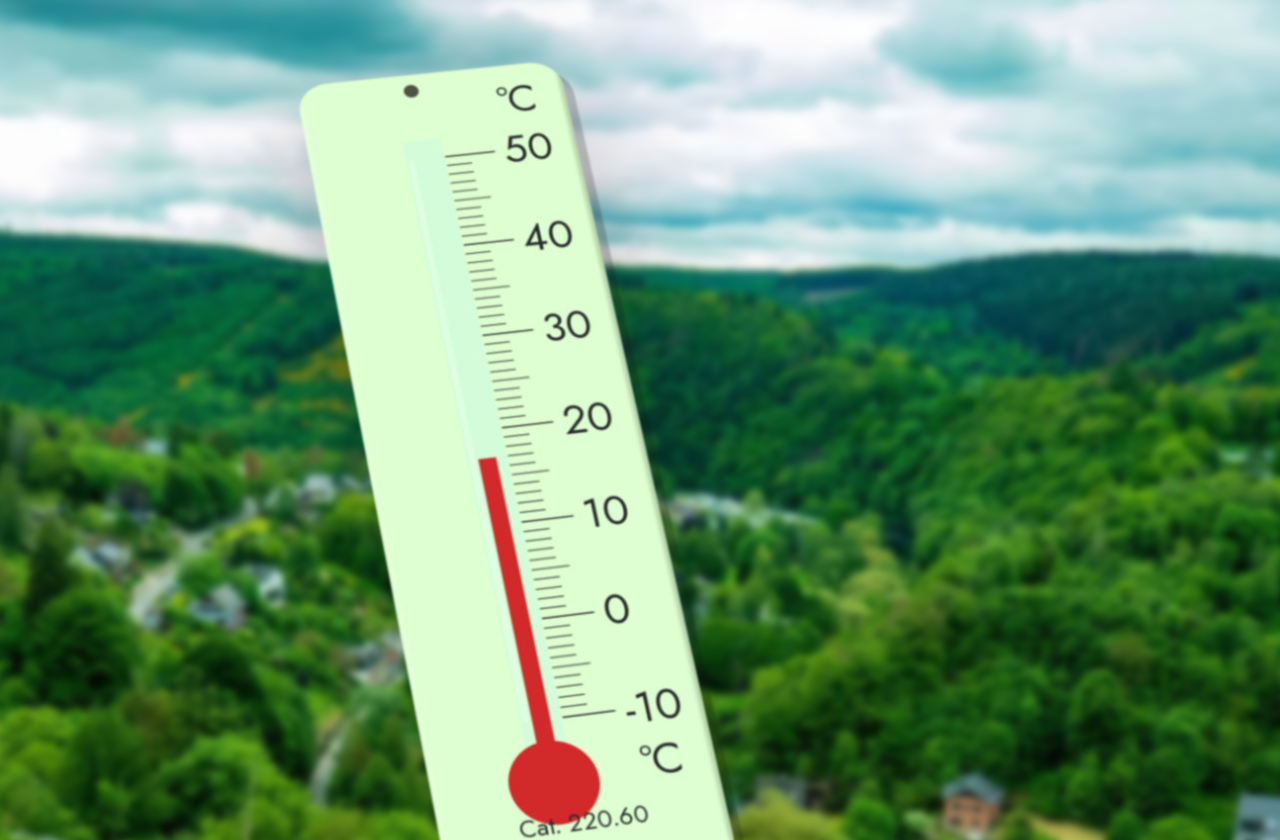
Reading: 17 °C
